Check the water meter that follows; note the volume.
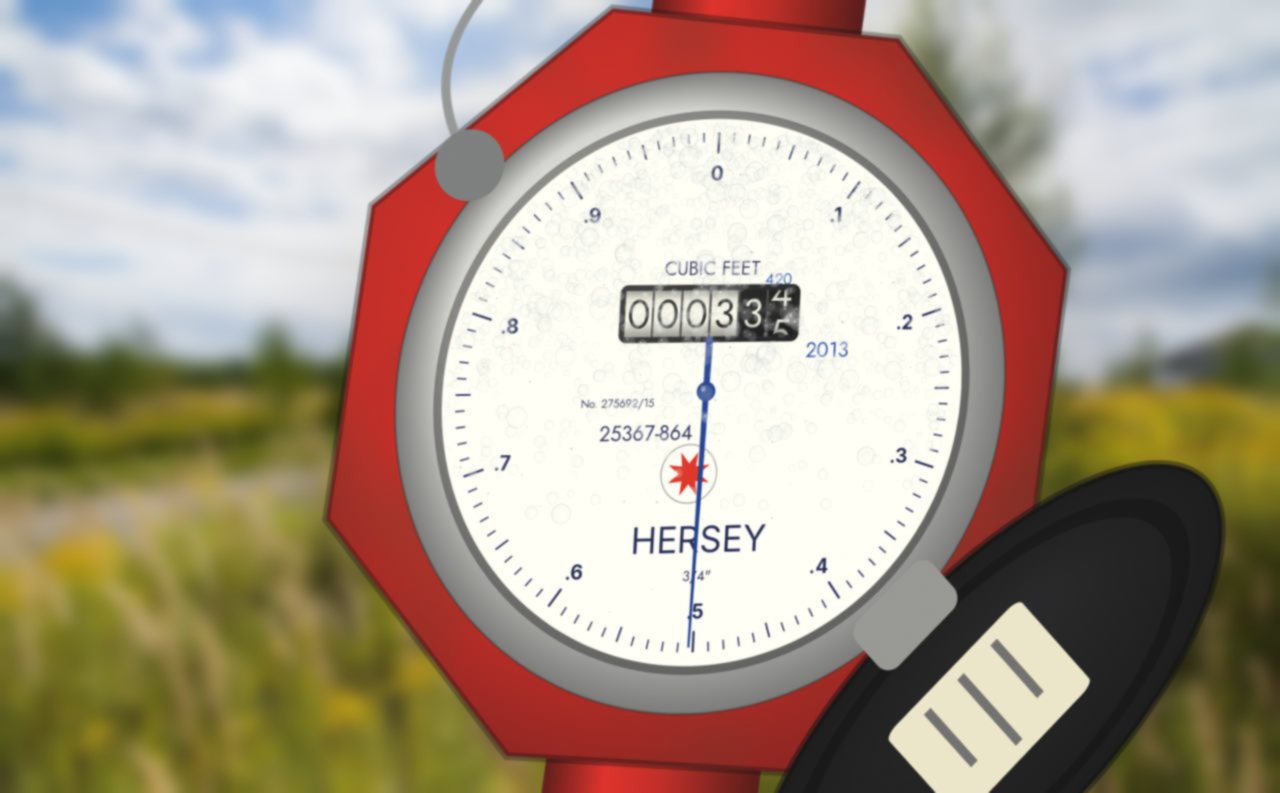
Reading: 334.50 ft³
